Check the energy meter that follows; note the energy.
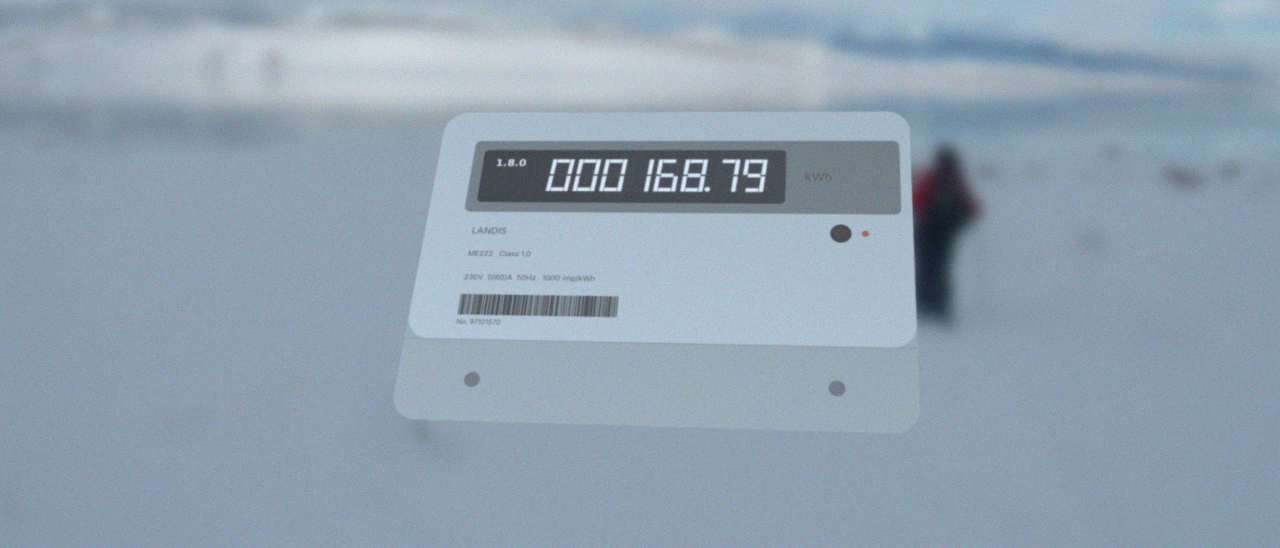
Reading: 168.79 kWh
